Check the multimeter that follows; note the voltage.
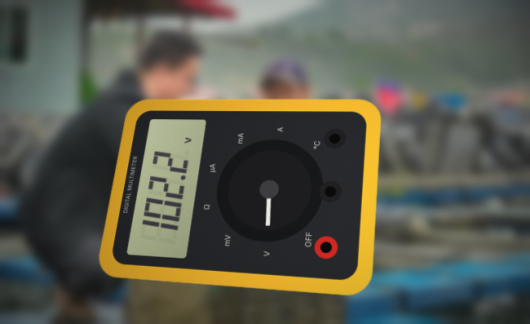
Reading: 102.2 V
